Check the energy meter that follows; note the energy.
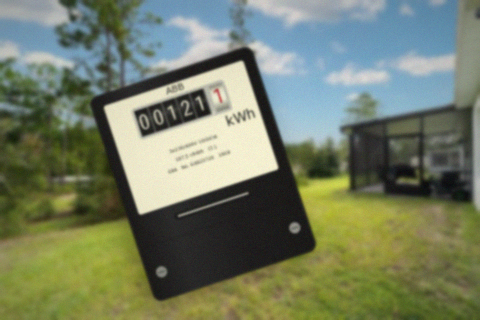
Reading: 121.1 kWh
